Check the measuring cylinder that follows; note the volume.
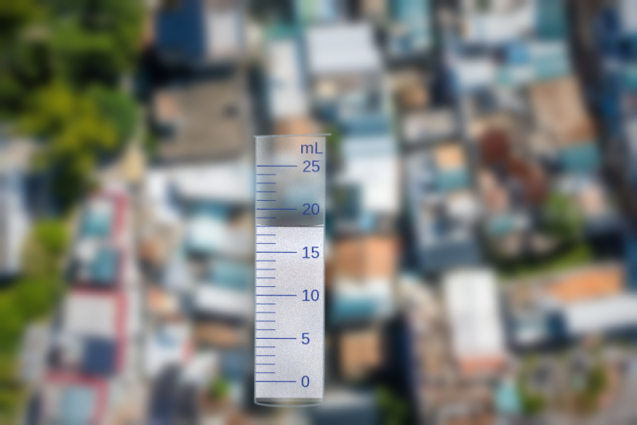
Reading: 18 mL
